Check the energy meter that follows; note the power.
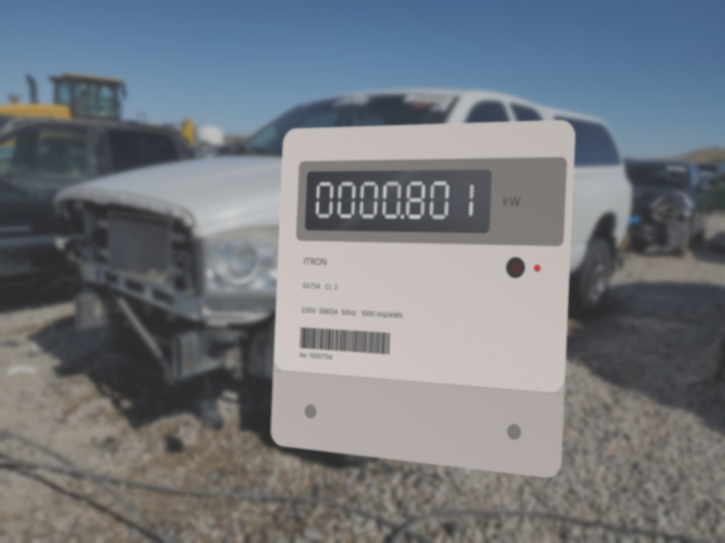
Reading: 0.801 kW
